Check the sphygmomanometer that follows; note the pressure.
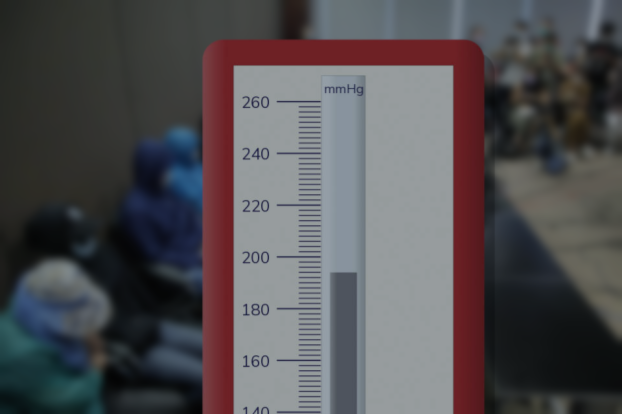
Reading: 194 mmHg
